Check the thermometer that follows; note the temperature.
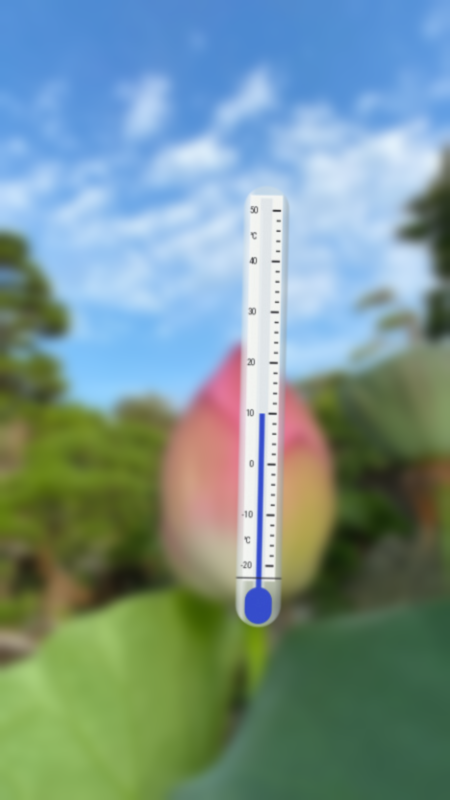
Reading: 10 °C
